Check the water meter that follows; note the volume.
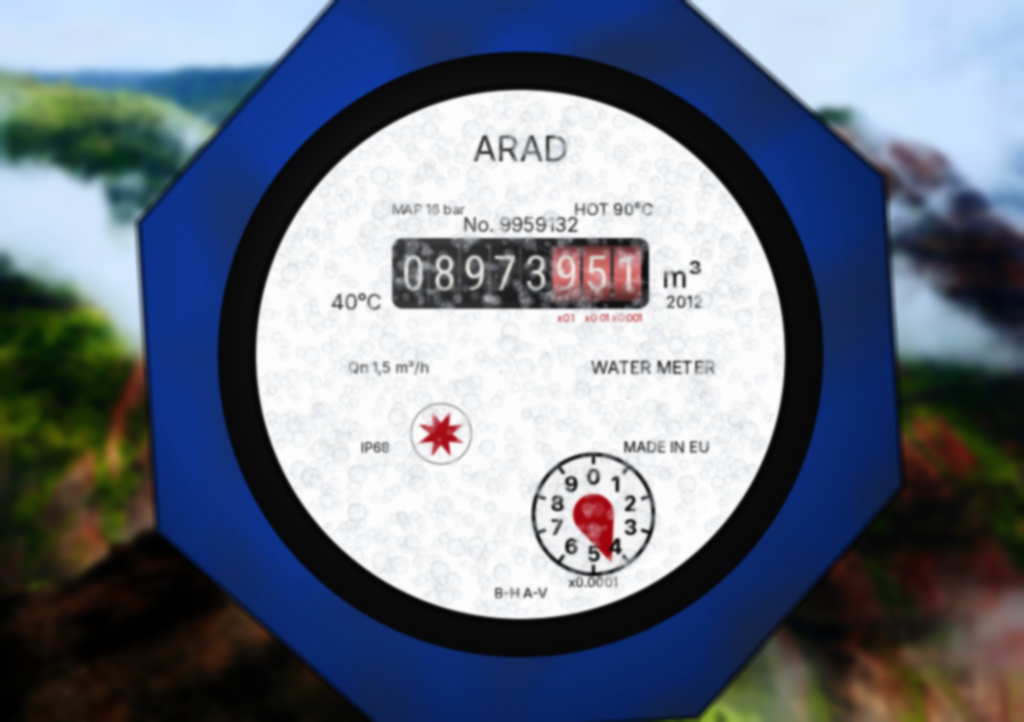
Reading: 8973.9514 m³
